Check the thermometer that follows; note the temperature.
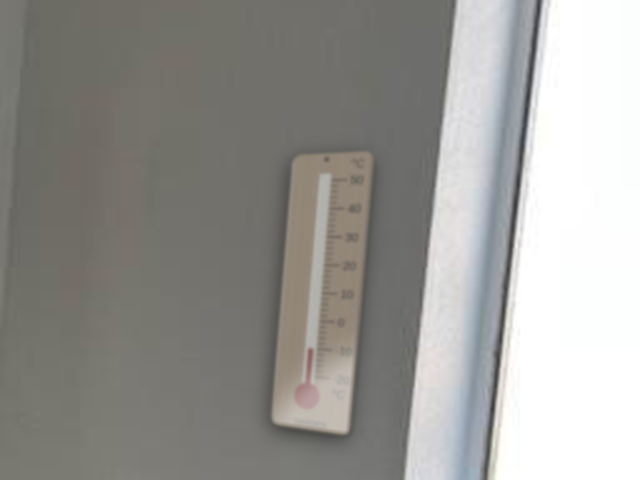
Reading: -10 °C
